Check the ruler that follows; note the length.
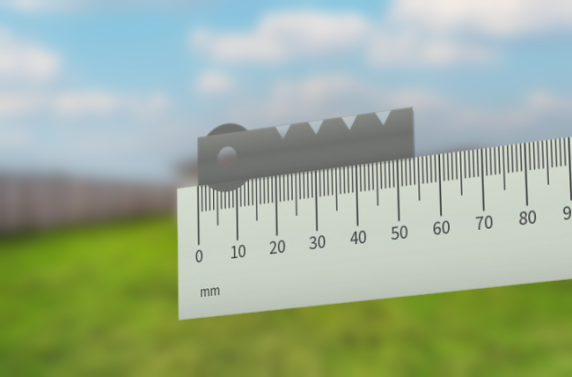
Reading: 54 mm
